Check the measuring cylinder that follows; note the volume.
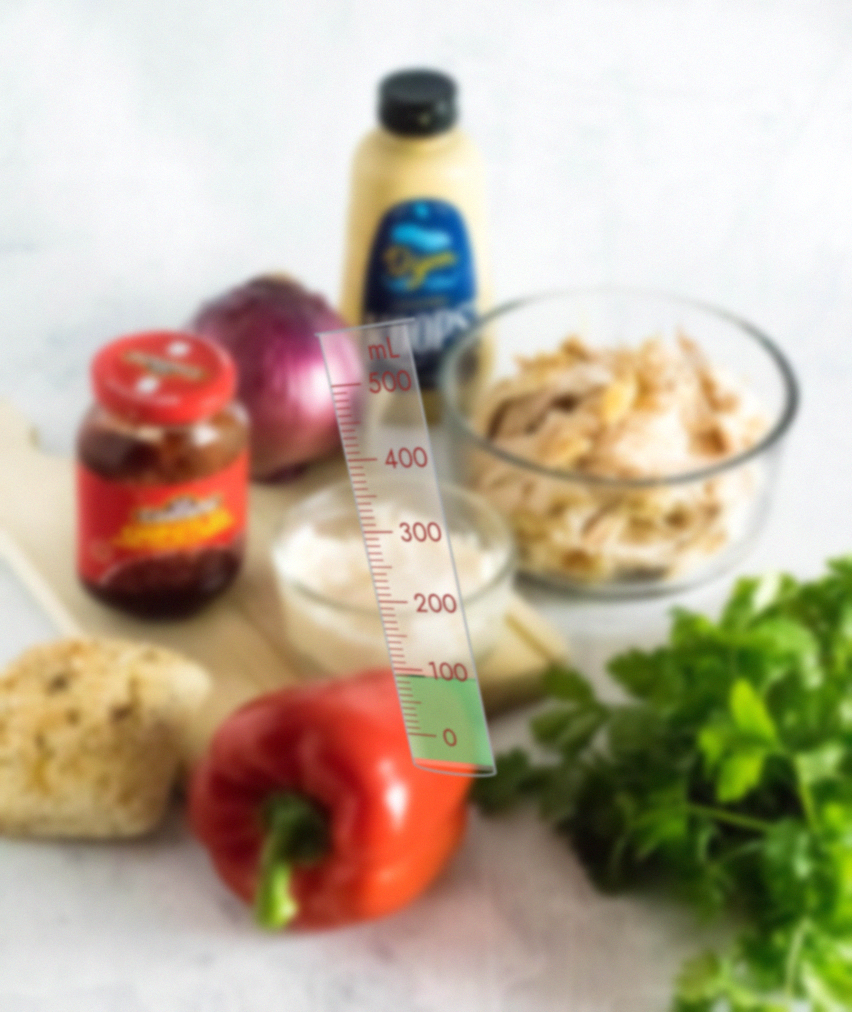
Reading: 90 mL
